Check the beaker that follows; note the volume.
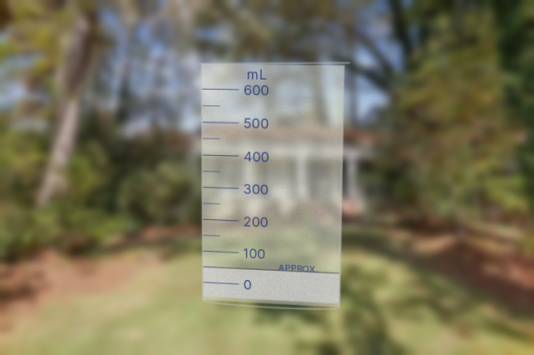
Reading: 50 mL
